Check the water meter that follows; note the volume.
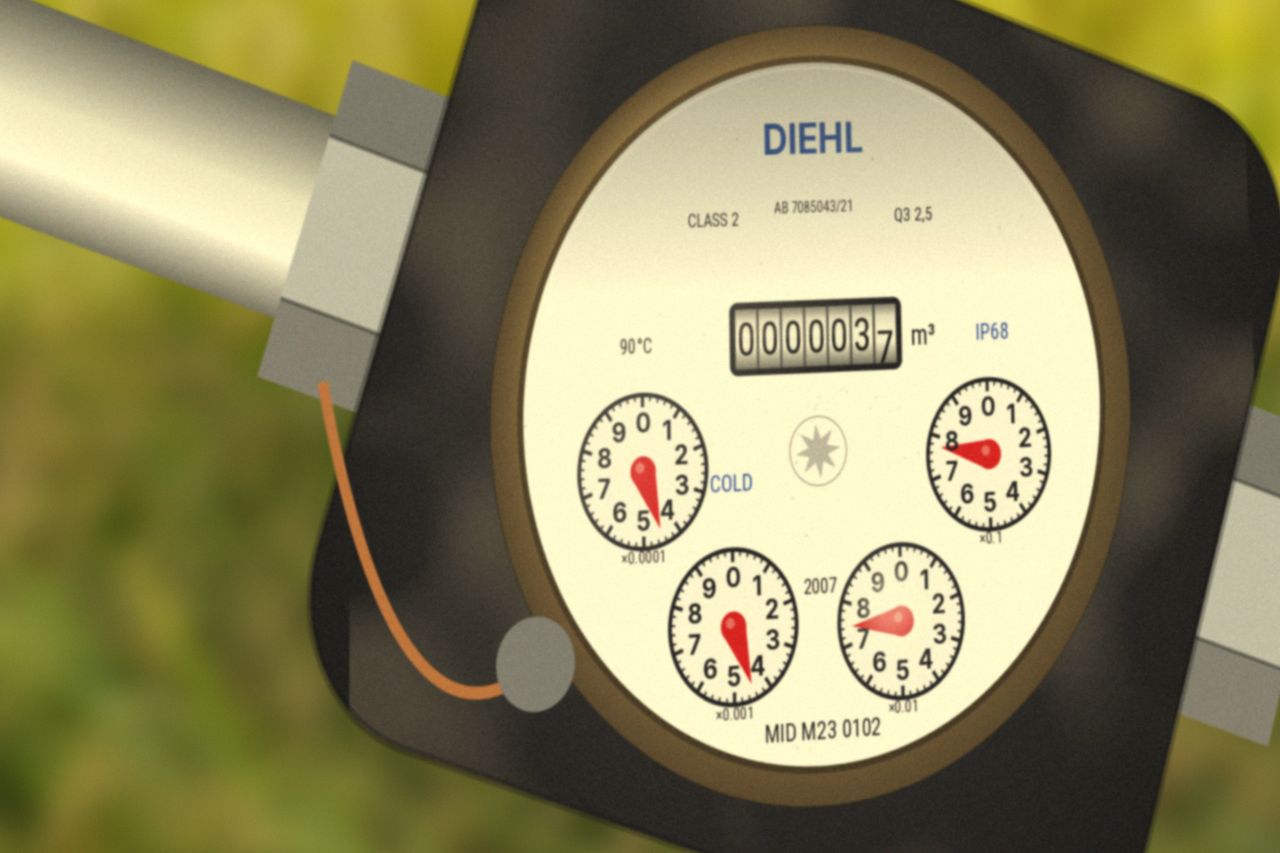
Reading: 36.7744 m³
